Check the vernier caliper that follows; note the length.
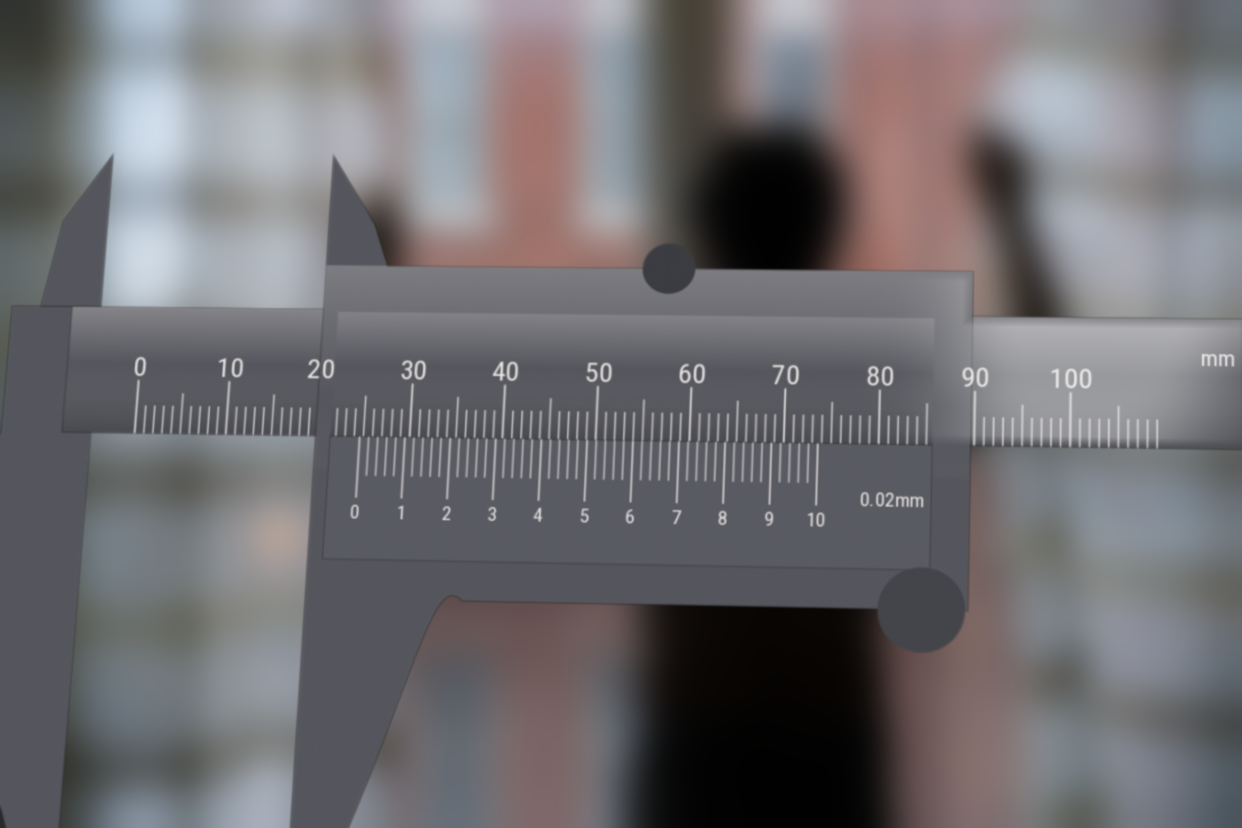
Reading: 24.6 mm
